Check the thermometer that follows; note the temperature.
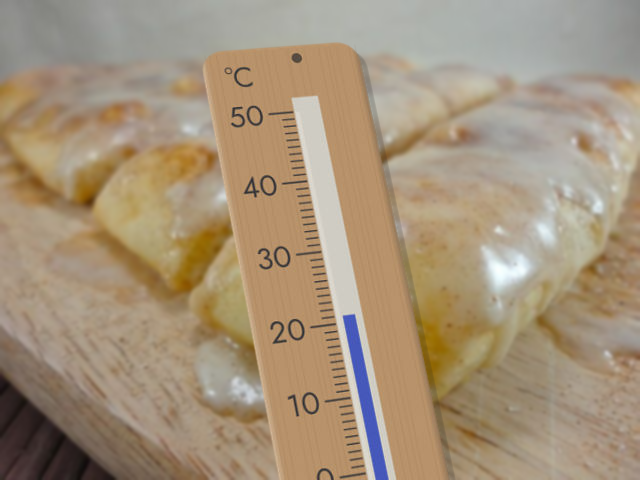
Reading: 21 °C
